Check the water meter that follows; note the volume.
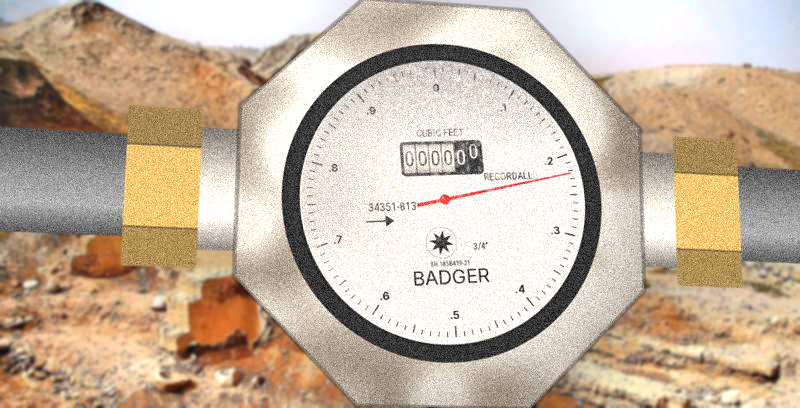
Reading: 0.22 ft³
